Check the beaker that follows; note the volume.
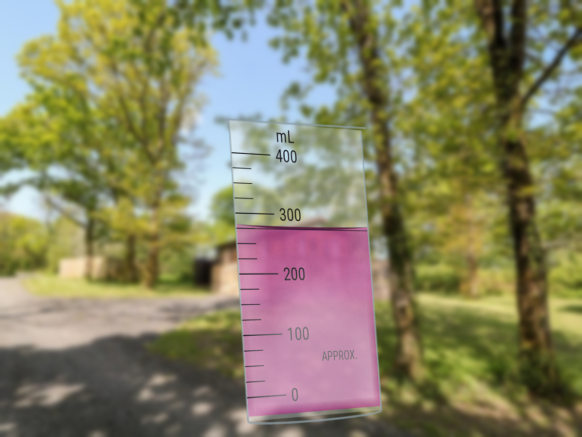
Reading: 275 mL
